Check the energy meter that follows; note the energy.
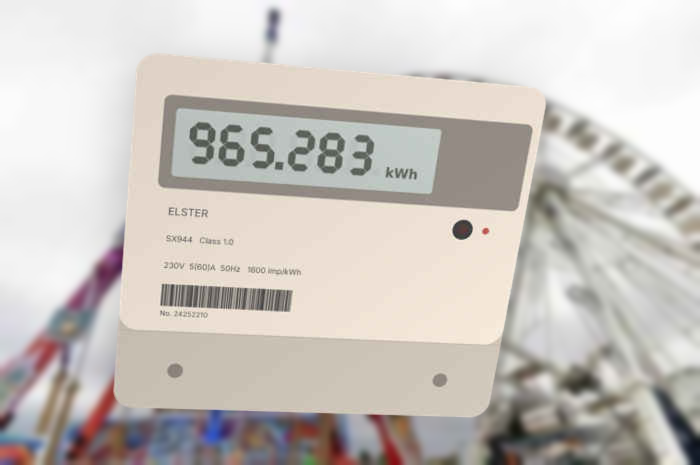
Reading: 965.283 kWh
